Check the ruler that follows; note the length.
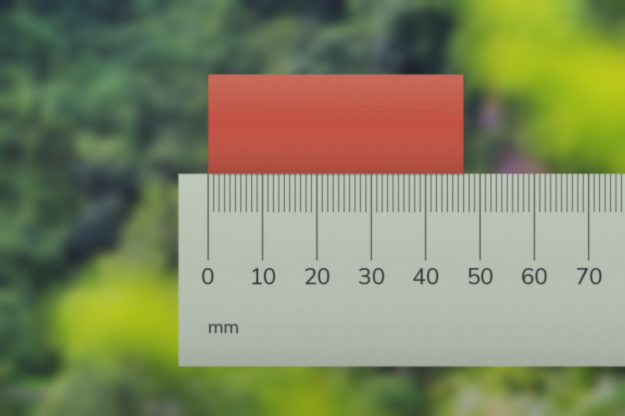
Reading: 47 mm
